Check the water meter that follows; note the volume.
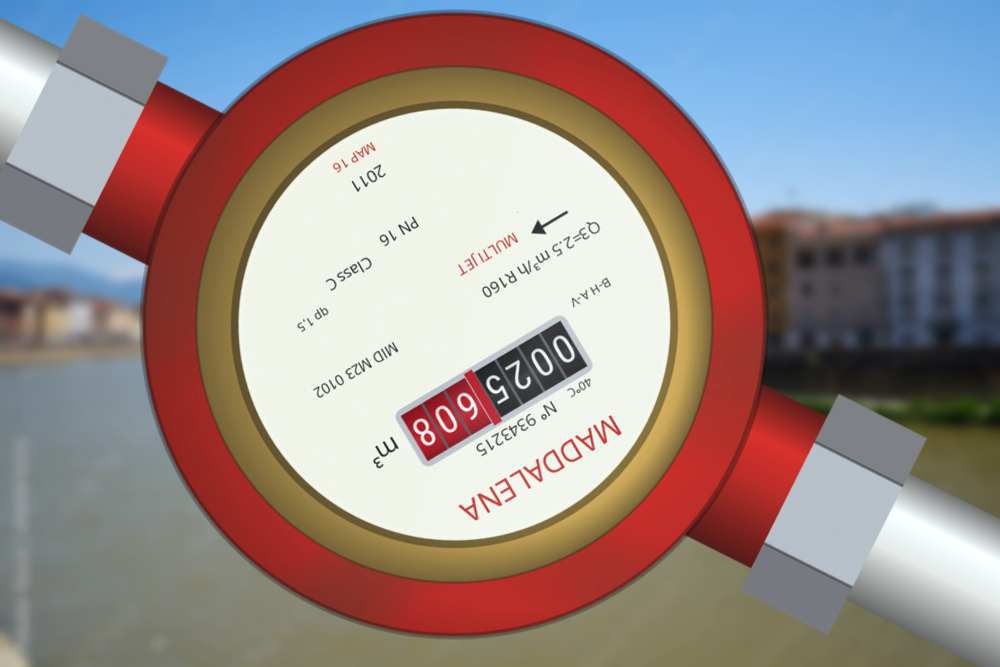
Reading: 25.608 m³
